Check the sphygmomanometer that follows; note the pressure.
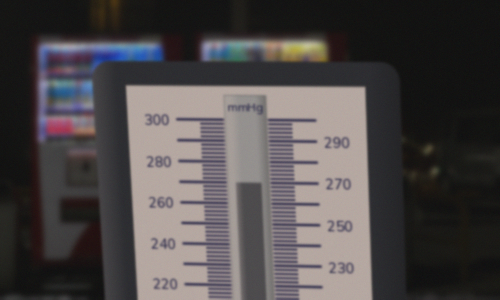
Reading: 270 mmHg
